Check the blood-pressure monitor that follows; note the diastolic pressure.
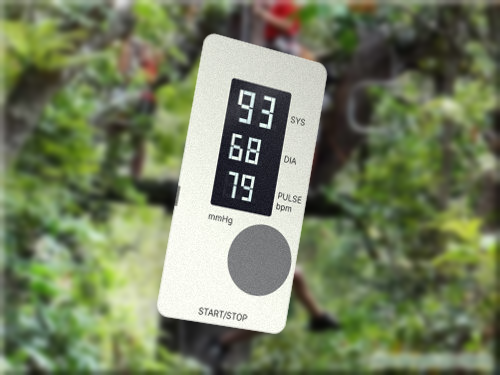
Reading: 68 mmHg
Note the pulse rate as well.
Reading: 79 bpm
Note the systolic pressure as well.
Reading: 93 mmHg
